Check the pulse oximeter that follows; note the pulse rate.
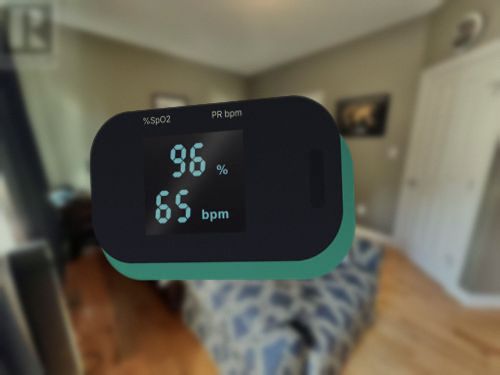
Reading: 65 bpm
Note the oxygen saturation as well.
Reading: 96 %
